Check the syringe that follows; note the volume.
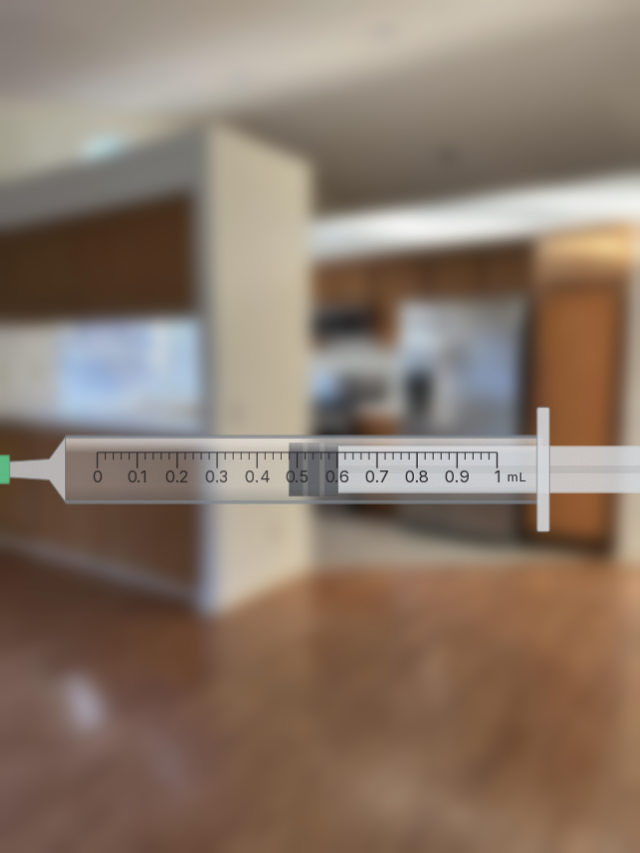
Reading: 0.48 mL
